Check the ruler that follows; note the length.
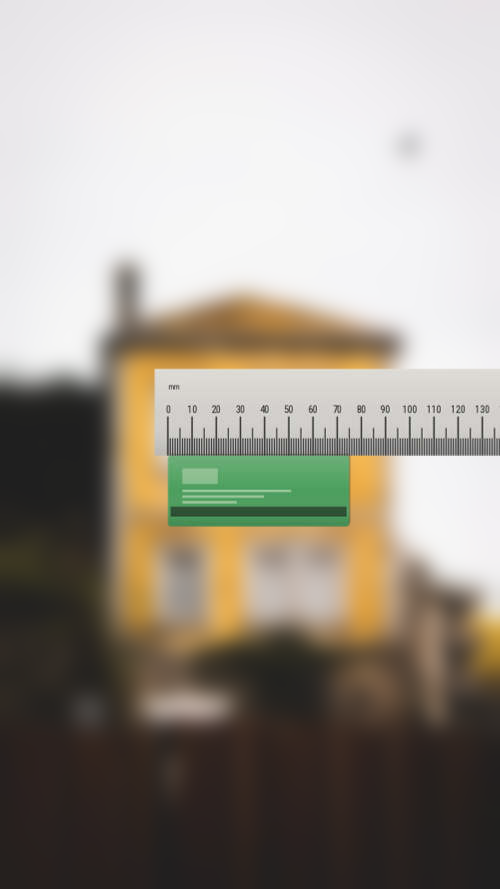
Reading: 75 mm
